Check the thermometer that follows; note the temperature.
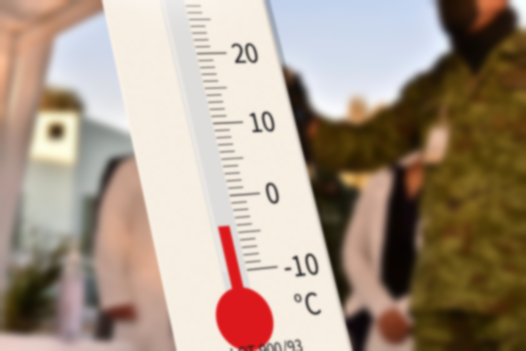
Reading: -4 °C
